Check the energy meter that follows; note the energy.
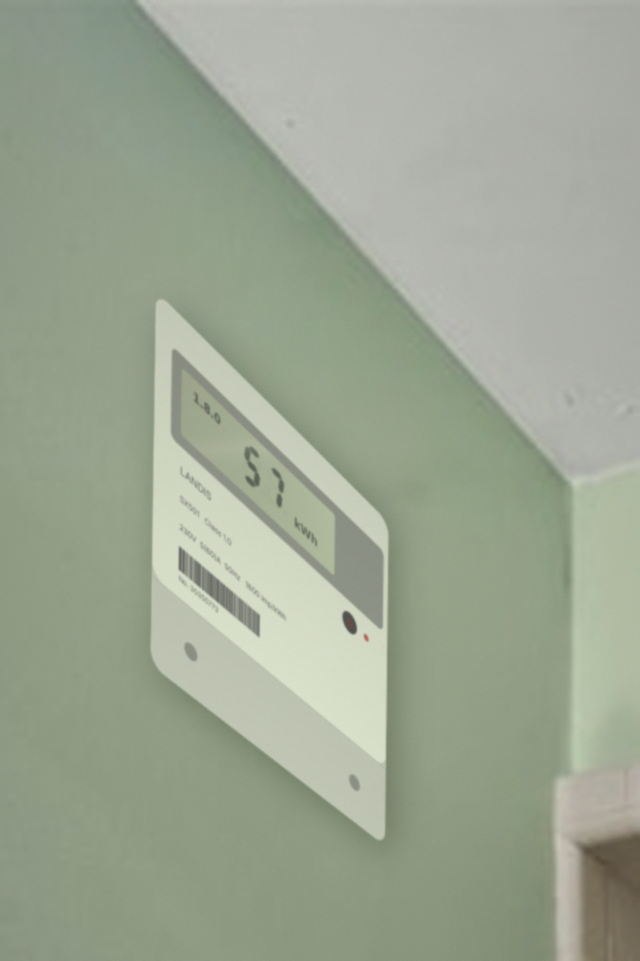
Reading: 57 kWh
